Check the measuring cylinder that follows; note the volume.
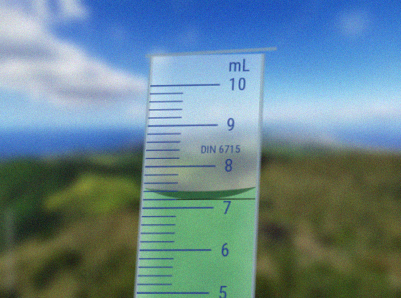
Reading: 7.2 mL
